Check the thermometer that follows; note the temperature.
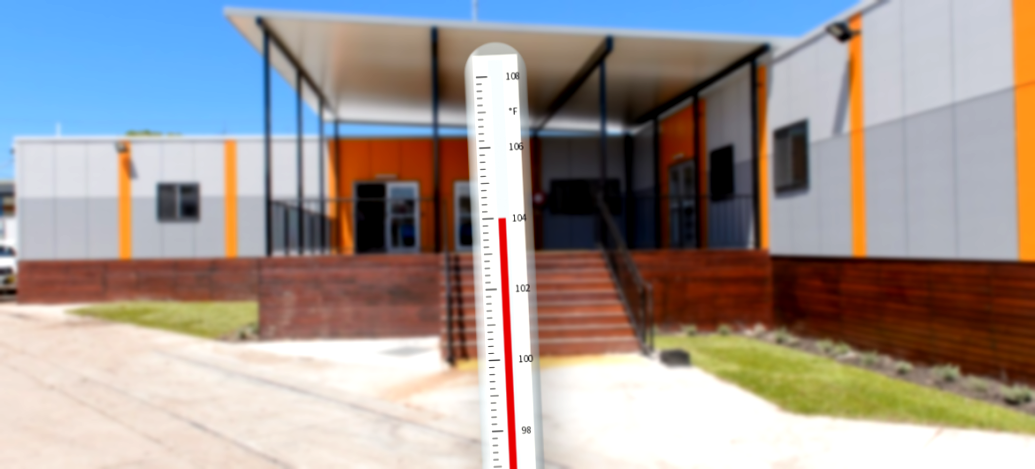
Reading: 104 °F
